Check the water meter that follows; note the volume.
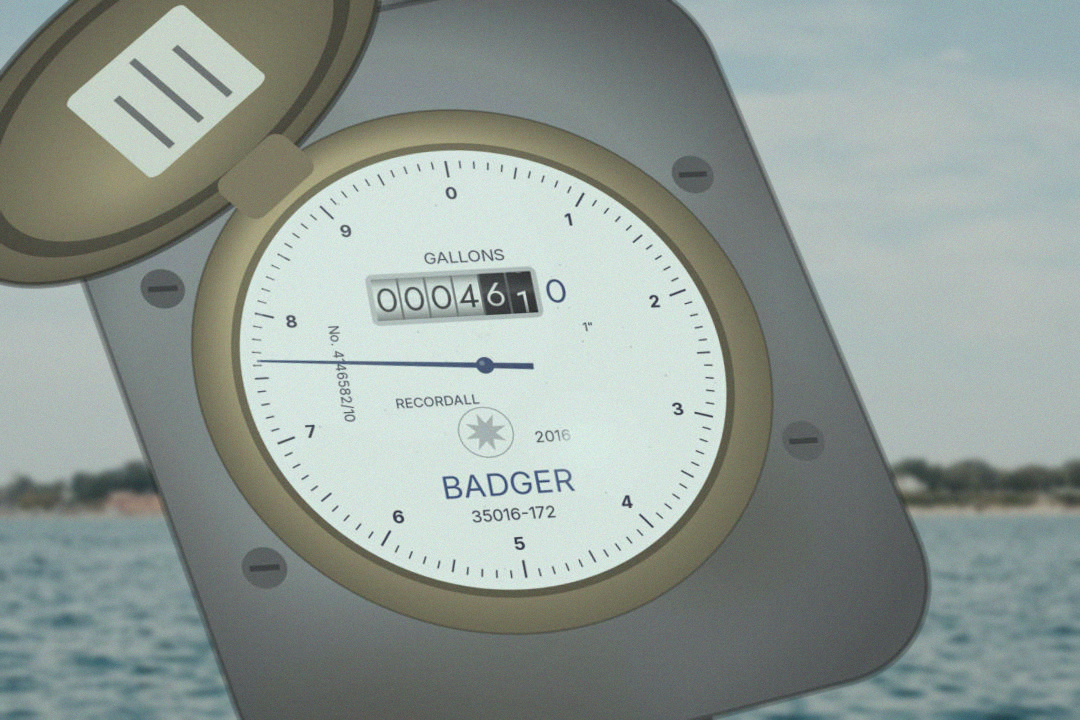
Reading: 4607.6 gal
